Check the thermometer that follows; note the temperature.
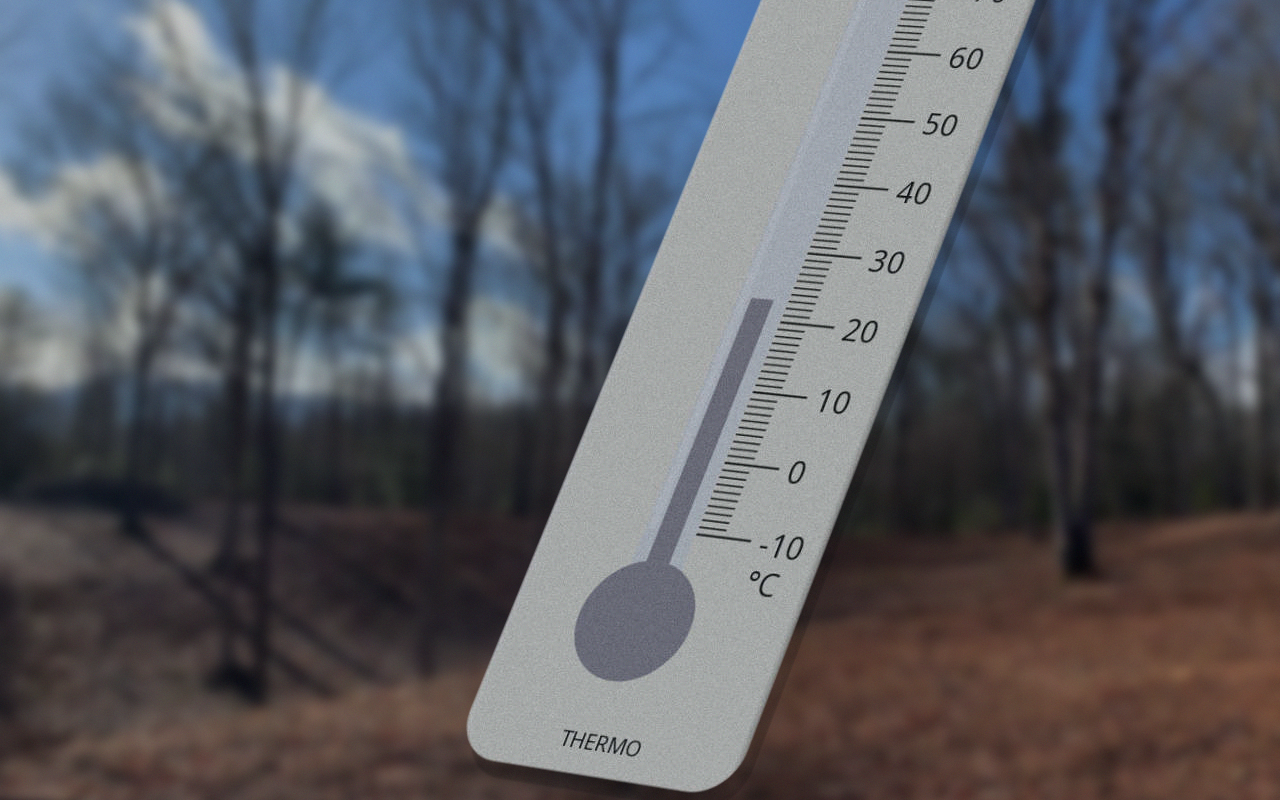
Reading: 23 °C
